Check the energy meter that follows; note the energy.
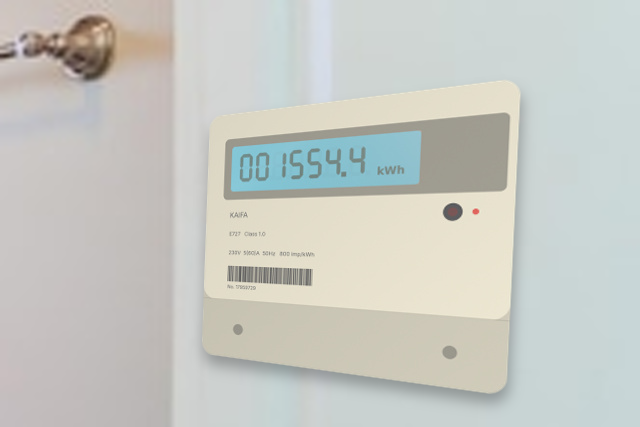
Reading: 1554.4 kWh
